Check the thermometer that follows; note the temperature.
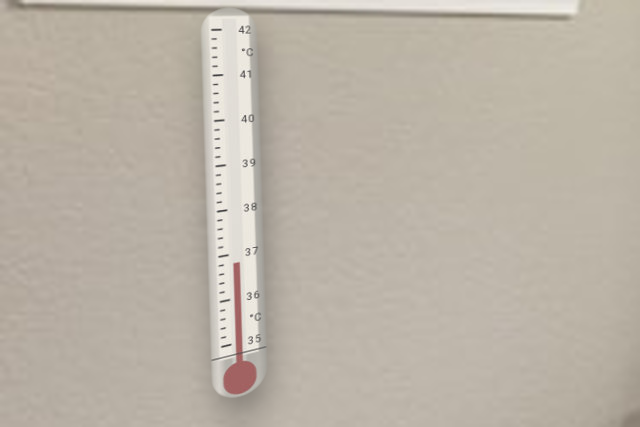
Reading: 36.8 °C
